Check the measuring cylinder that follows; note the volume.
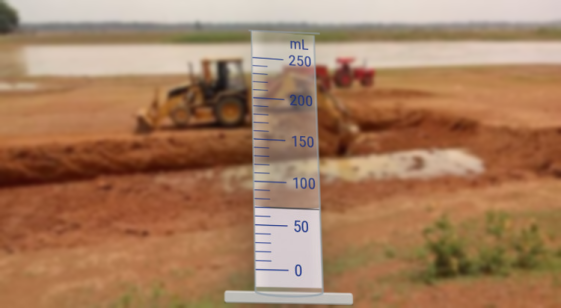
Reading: 70 mL
